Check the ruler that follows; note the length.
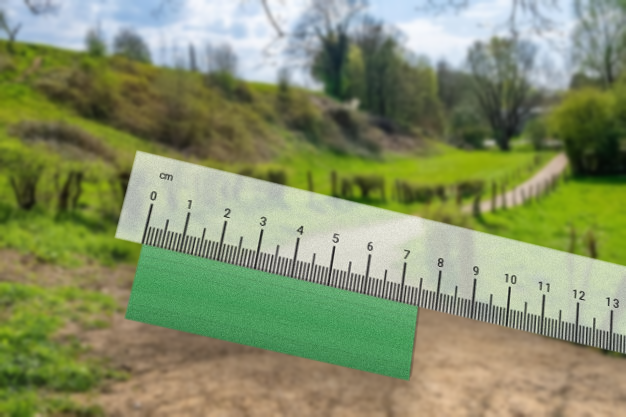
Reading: 7.5 cm
